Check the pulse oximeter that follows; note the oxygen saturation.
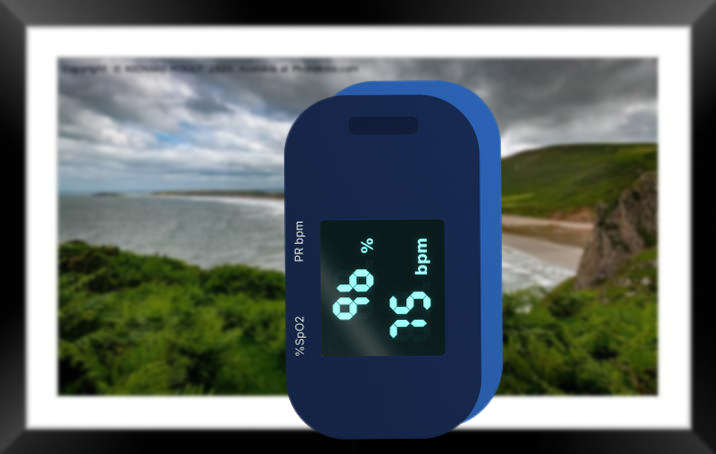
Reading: 96 %
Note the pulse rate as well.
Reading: 75 bpm
